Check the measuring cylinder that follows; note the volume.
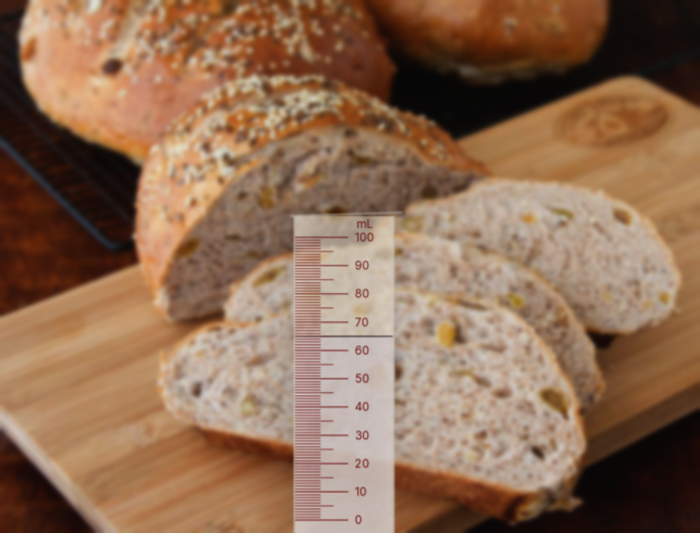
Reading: 65 mL
